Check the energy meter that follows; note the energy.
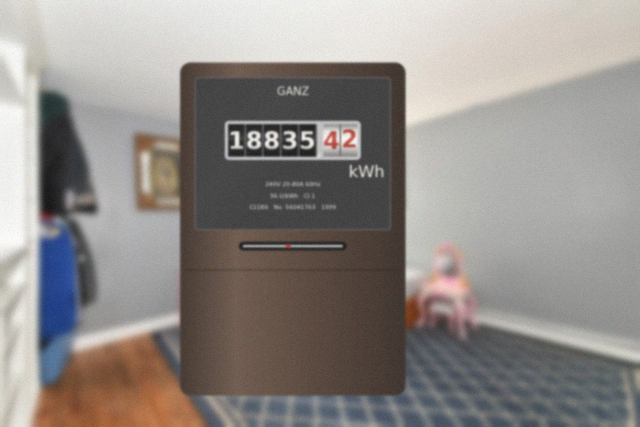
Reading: 18835.42 kWh
